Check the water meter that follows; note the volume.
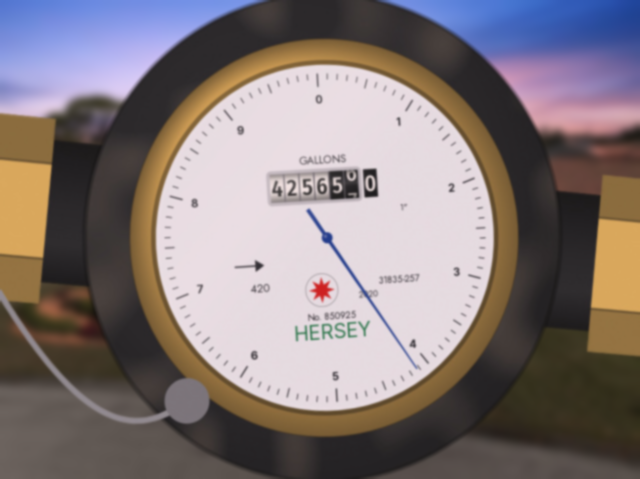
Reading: 4256564.1 gal
